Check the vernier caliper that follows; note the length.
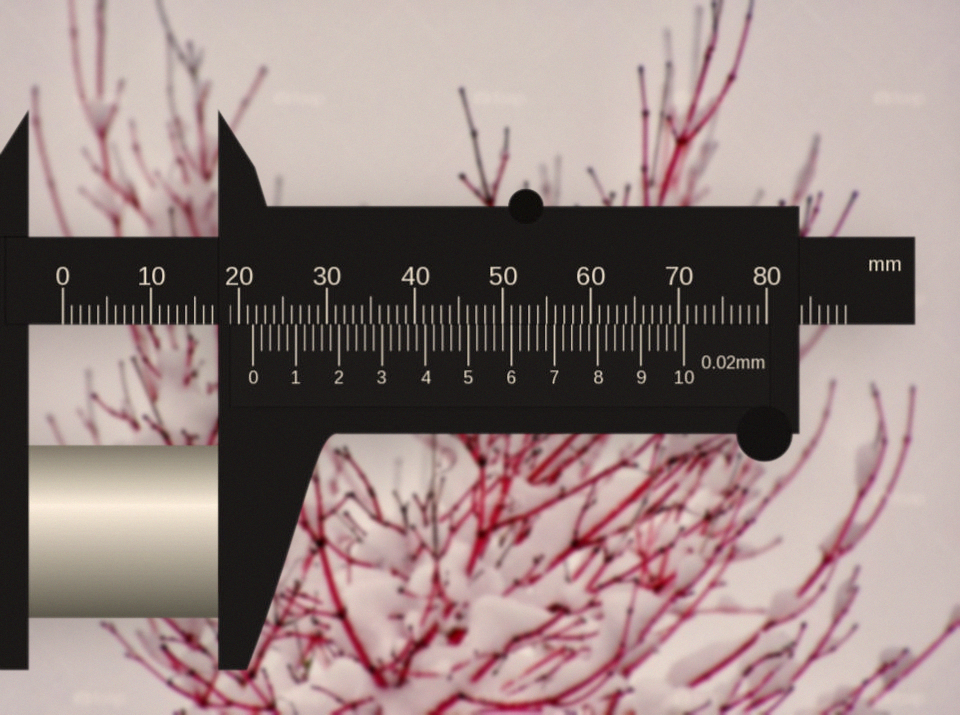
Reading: 21.6 mm
